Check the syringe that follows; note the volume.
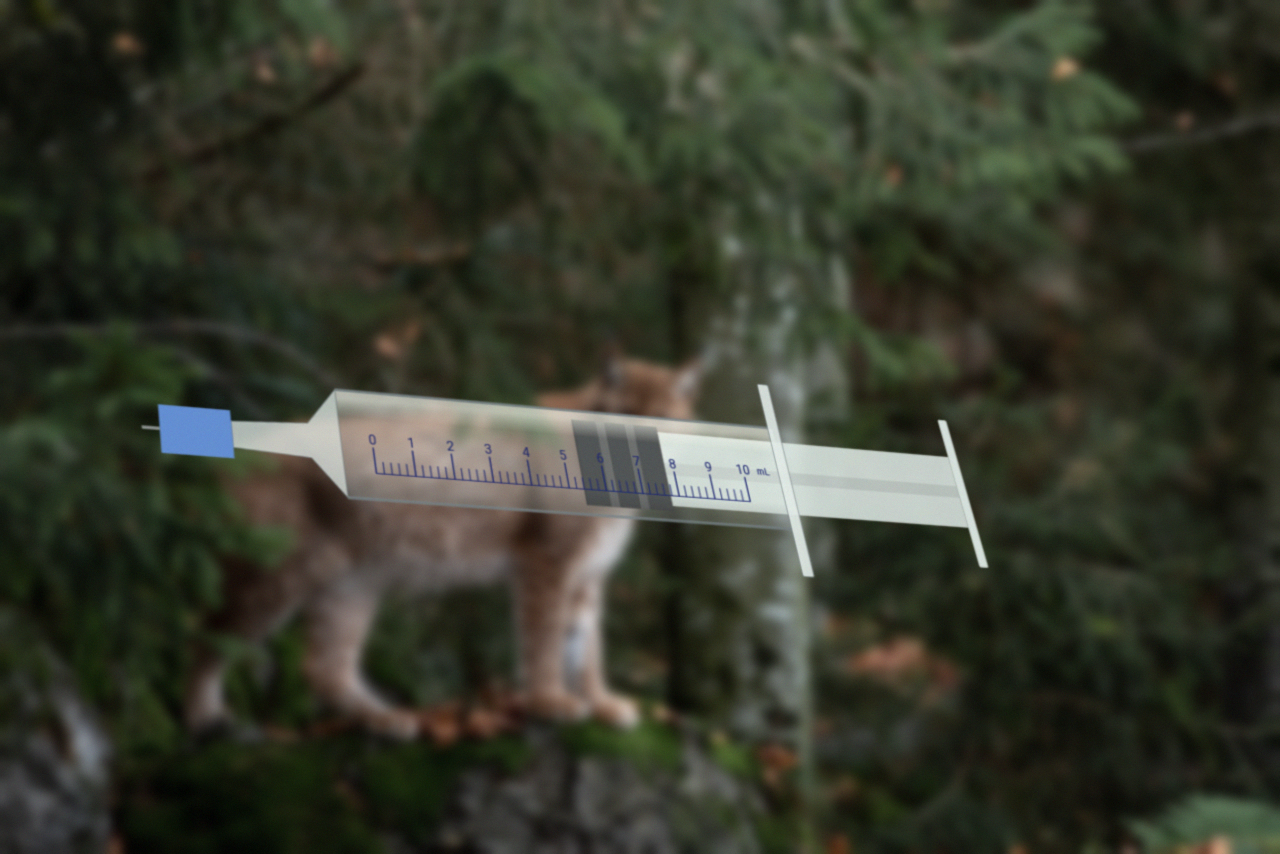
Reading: 5.4 mL
